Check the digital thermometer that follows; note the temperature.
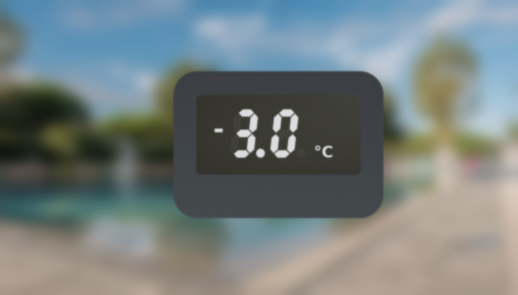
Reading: -3.0 °C
